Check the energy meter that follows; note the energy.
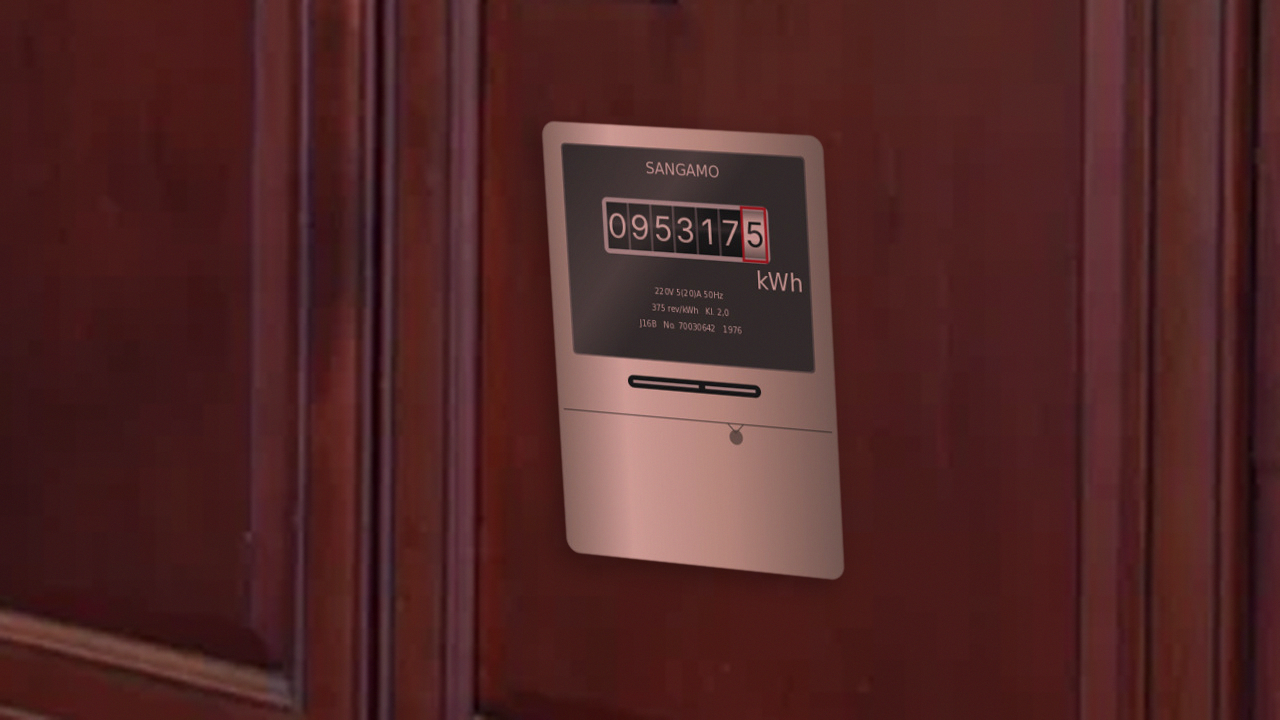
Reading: 95317.5 kWh
